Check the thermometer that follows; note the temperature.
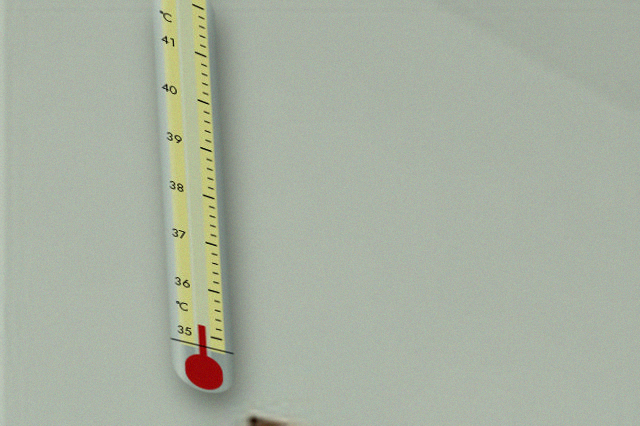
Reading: 35.2 °C
